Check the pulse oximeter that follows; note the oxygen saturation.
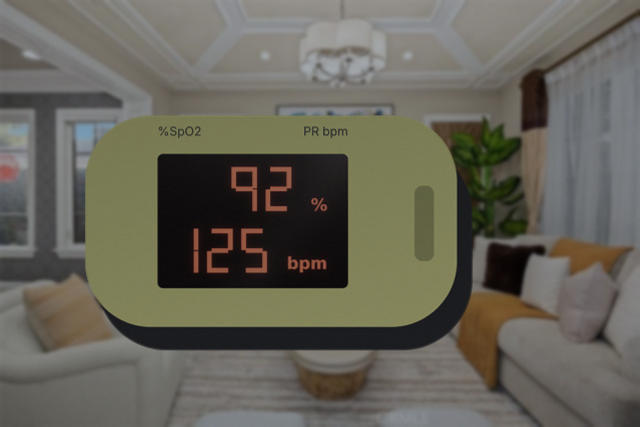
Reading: 92 %
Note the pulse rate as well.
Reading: 125 bpm
